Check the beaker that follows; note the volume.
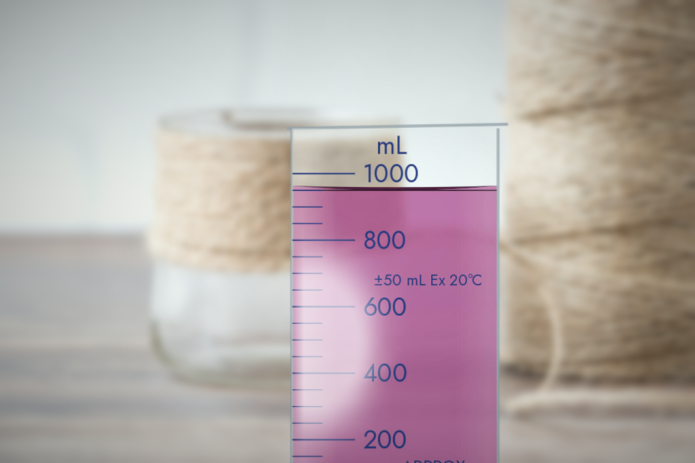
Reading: 950 mL
